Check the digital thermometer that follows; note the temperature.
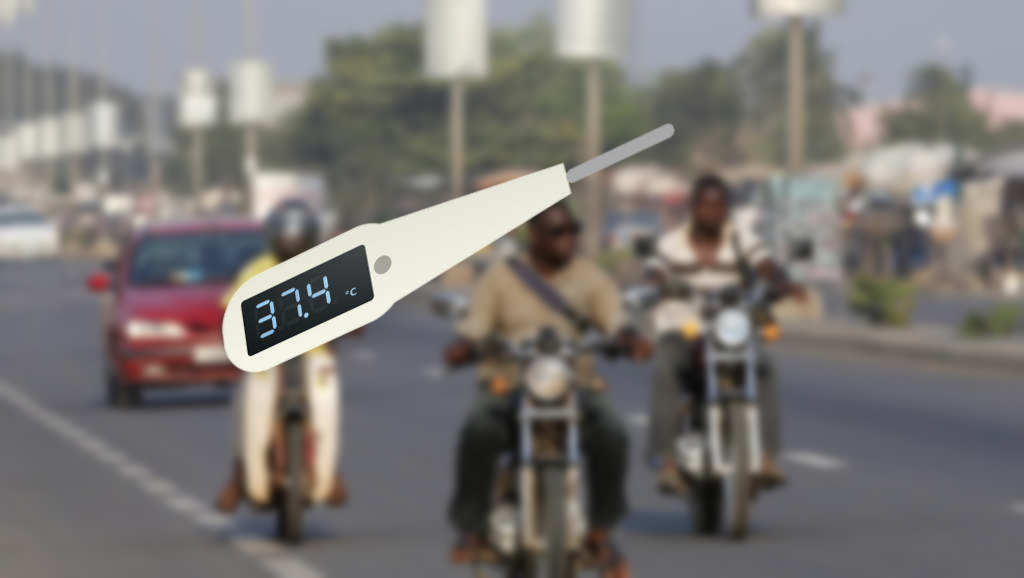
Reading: 37.4 °C
